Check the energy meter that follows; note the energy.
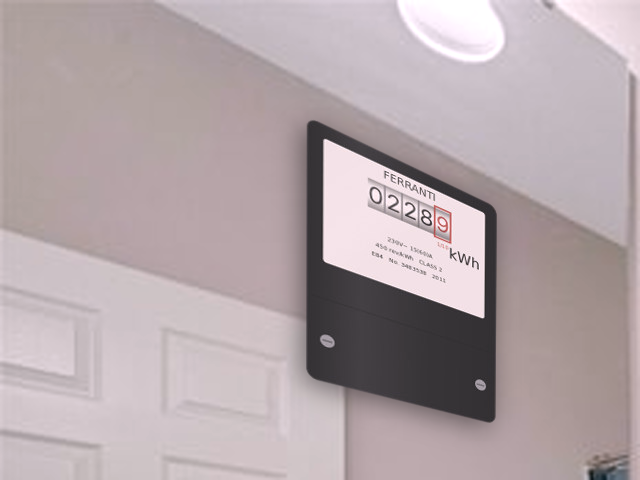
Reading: 228.9 kWh
